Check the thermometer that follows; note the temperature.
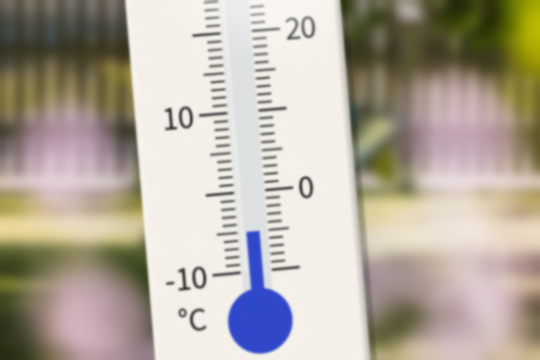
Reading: -5 °C
